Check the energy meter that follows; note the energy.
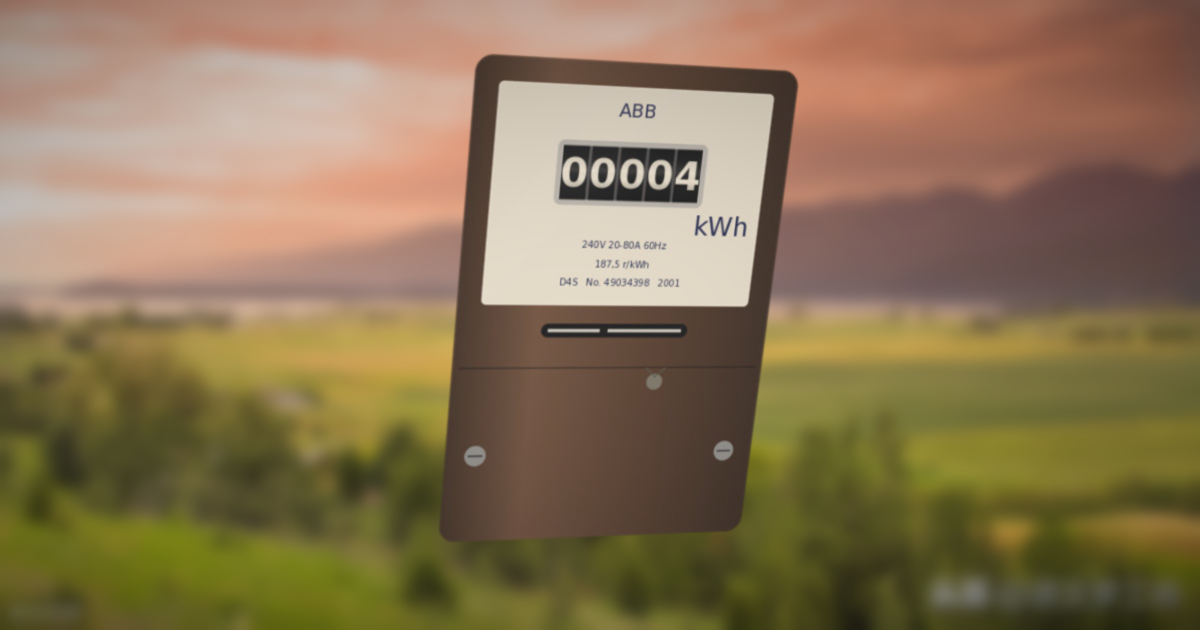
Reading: 4 kWh
